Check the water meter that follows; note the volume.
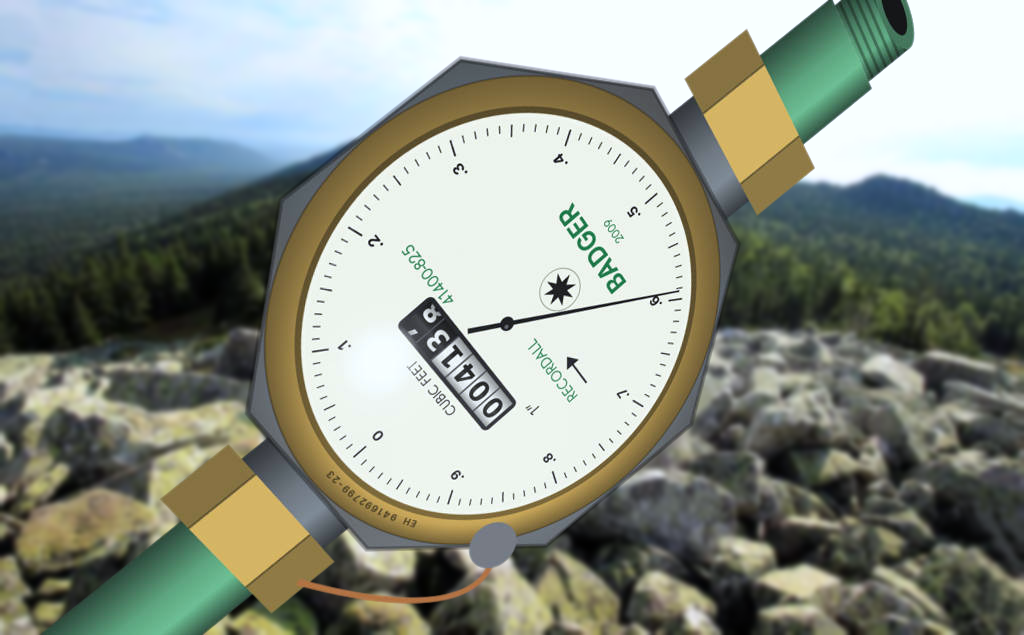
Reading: 4137.59 ft³
